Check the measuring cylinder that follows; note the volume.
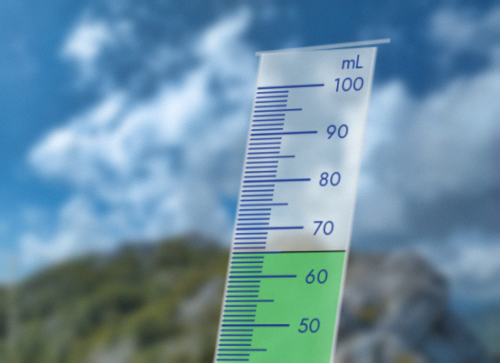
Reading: 65 mL
